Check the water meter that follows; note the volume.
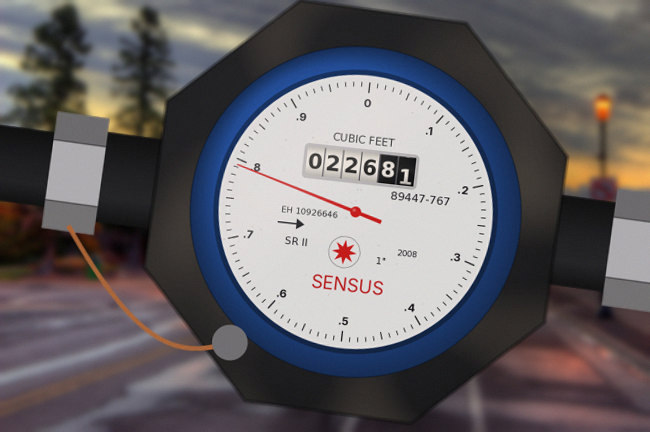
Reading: 22680.79 ft³
